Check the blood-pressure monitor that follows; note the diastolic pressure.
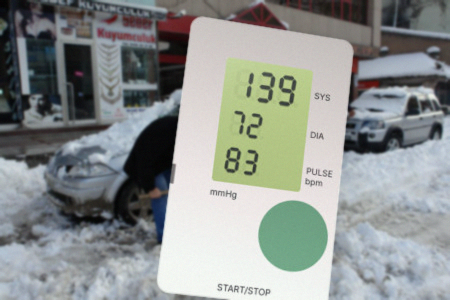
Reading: 72 mmHg
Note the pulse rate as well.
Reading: 83 bpm
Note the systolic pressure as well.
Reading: 139 mmHg
